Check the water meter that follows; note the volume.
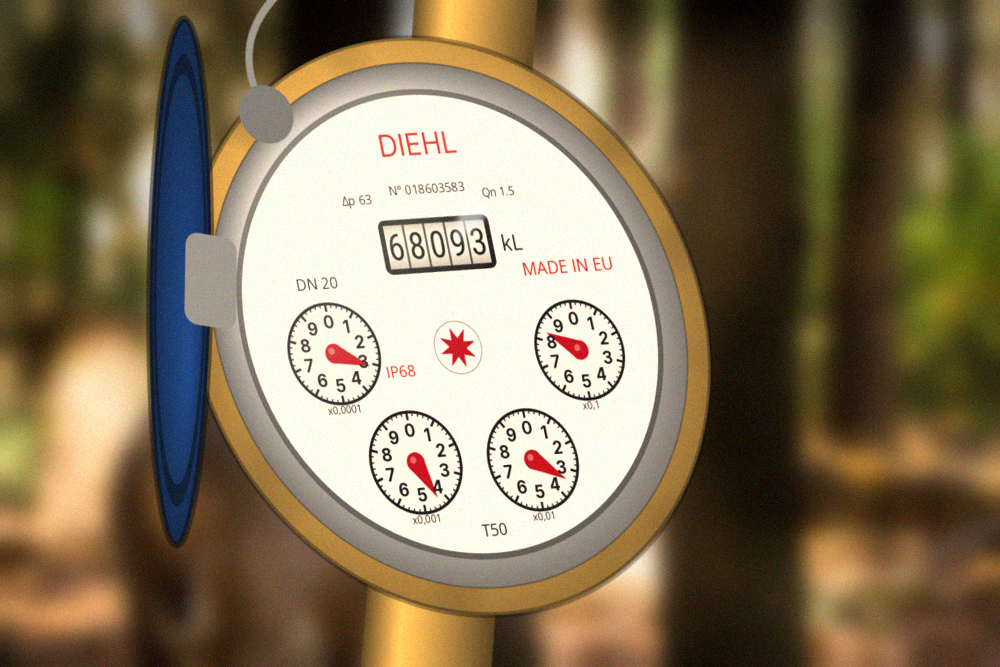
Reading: 68093.8343 kL
